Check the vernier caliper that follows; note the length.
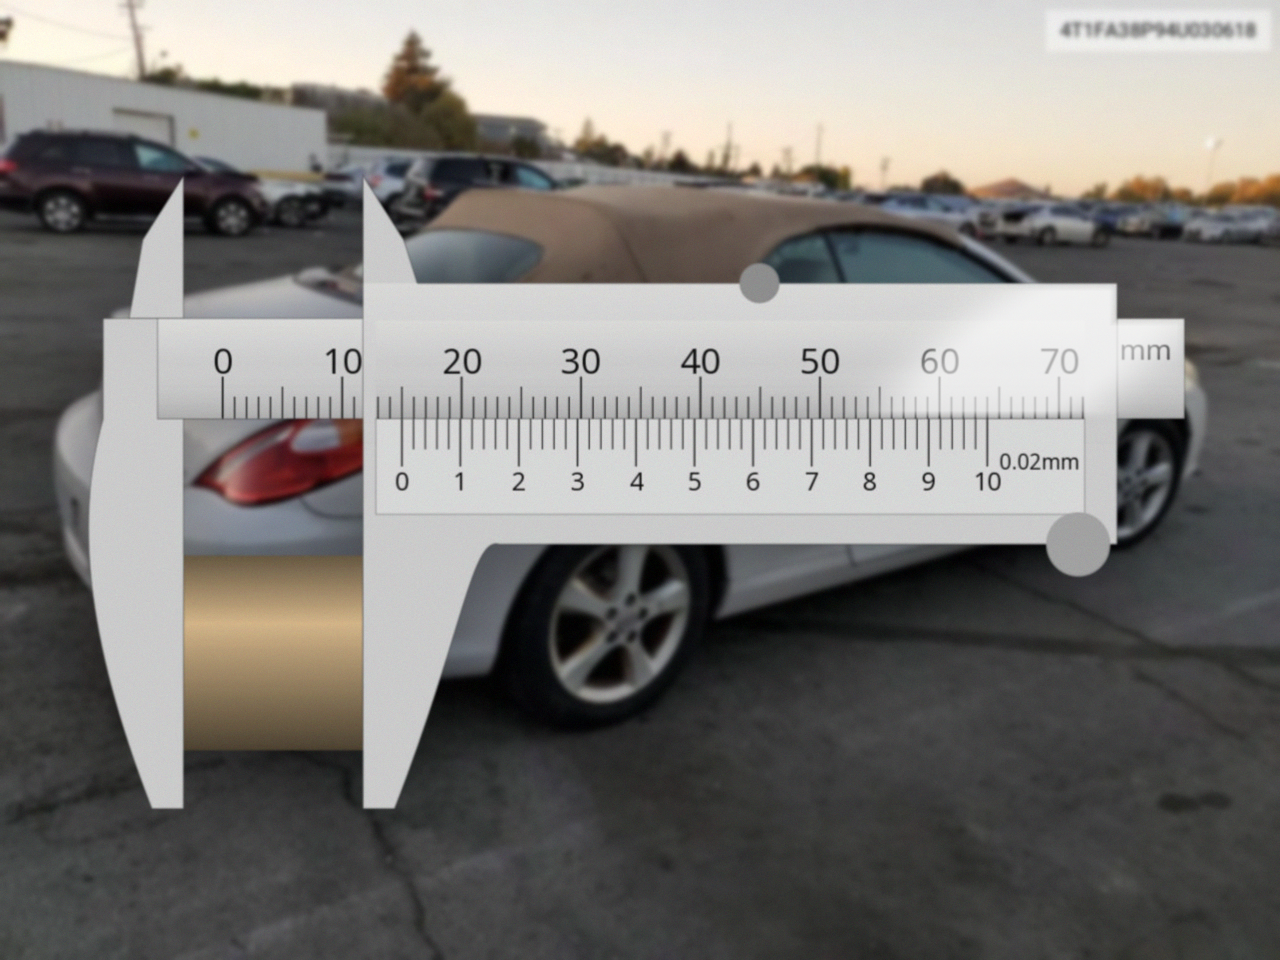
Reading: 15.0 mm
